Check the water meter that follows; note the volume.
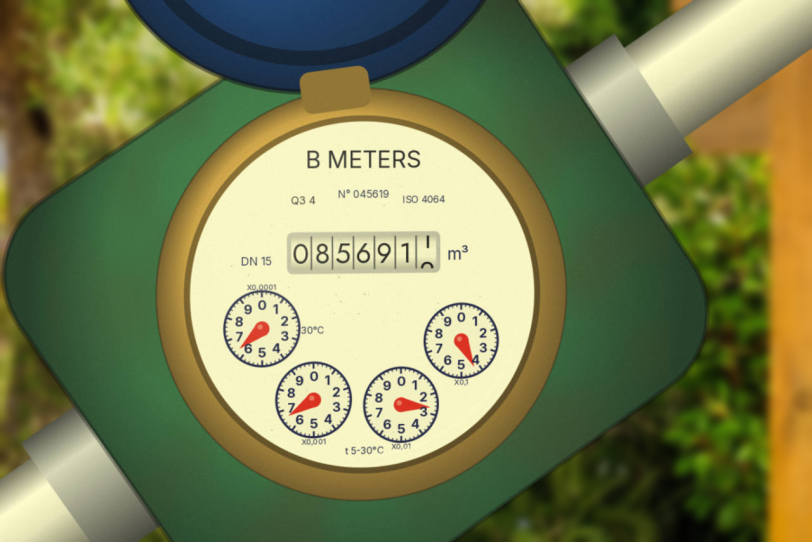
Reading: 856911.4266 m³
